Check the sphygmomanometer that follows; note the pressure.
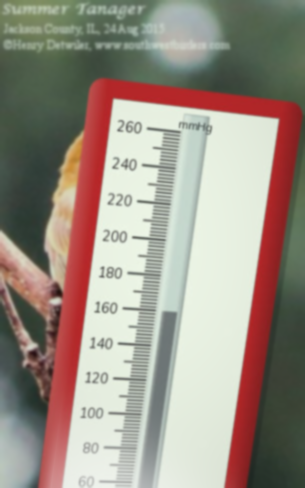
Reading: 160 mmHg
